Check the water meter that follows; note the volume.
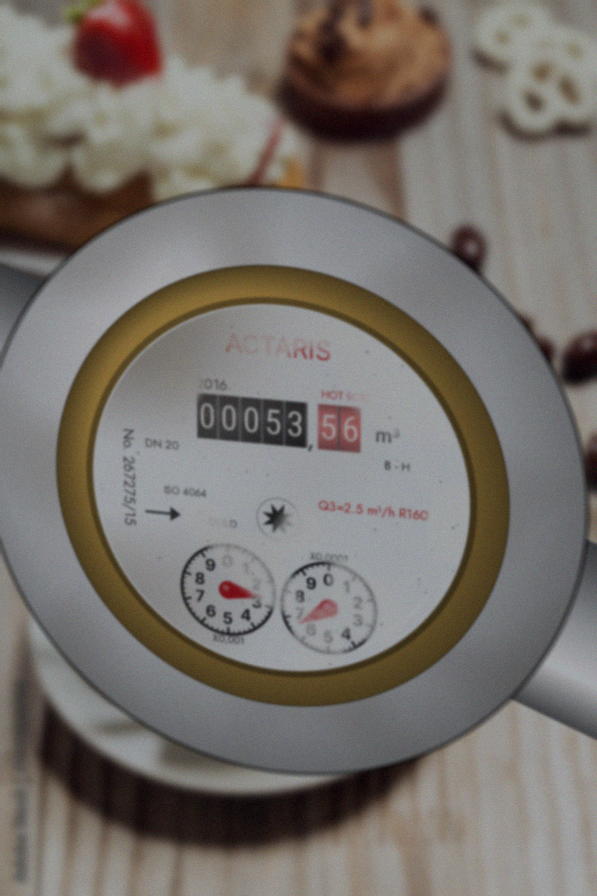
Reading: 53.5626 m³
